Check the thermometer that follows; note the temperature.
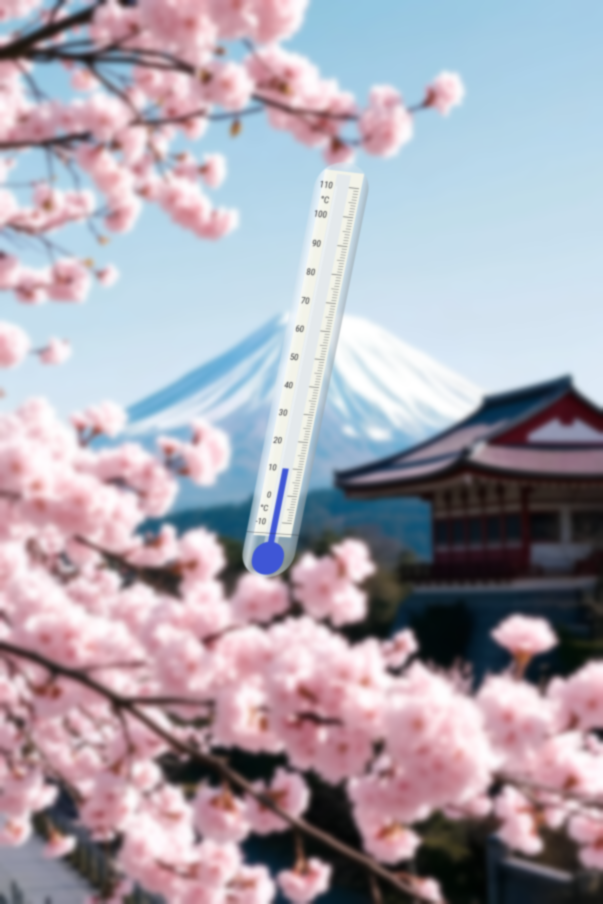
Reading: 10 °C
